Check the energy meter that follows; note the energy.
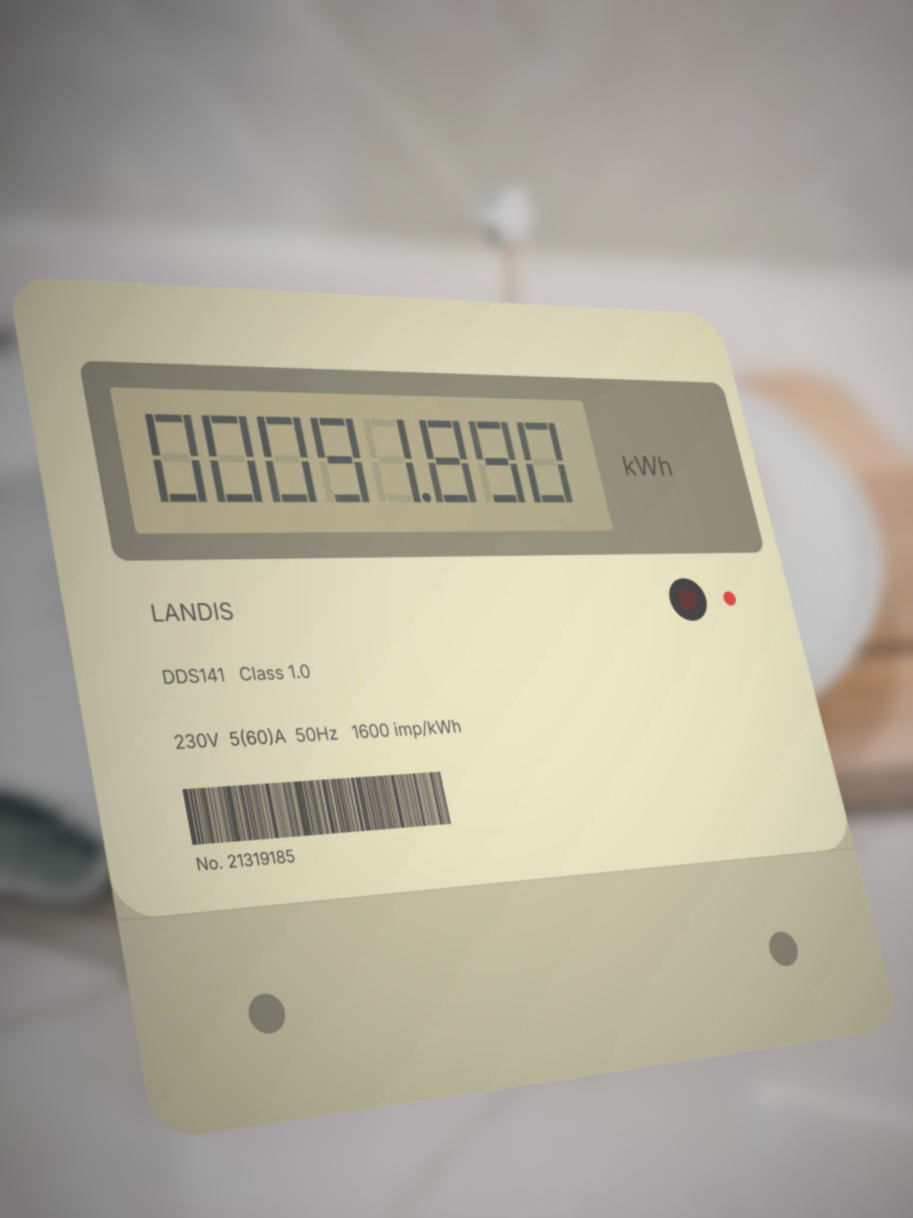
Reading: 91.890 kWh
